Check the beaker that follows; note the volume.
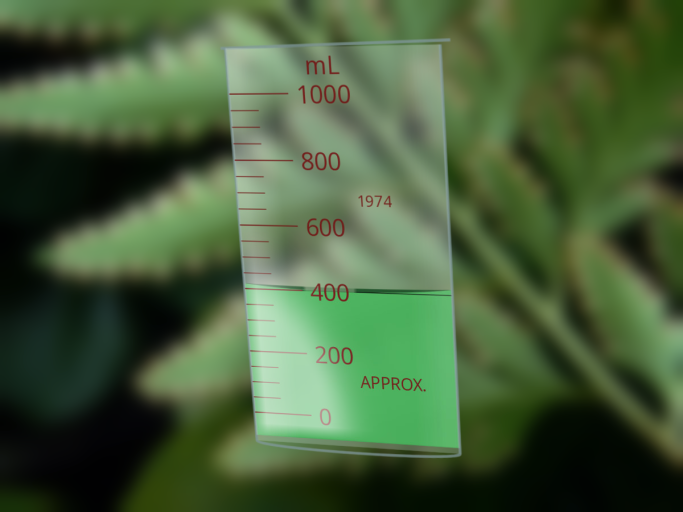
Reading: 400 mL
